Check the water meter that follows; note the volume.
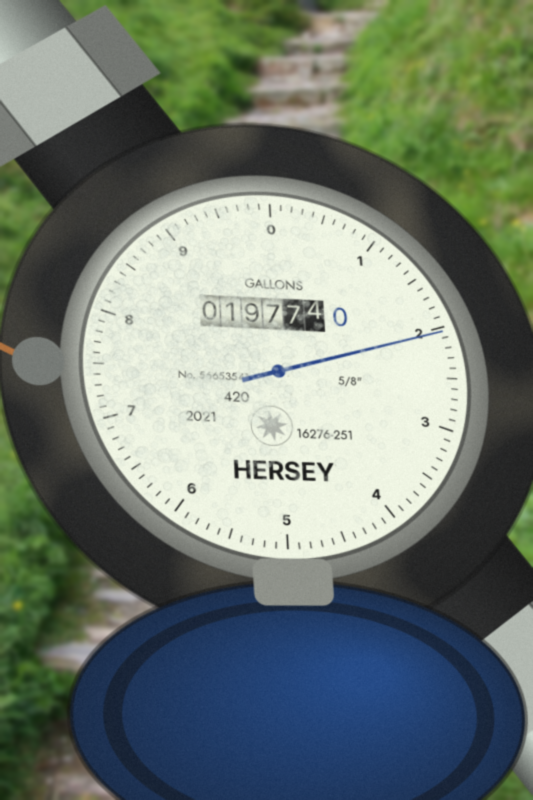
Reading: 197742.0 gal
